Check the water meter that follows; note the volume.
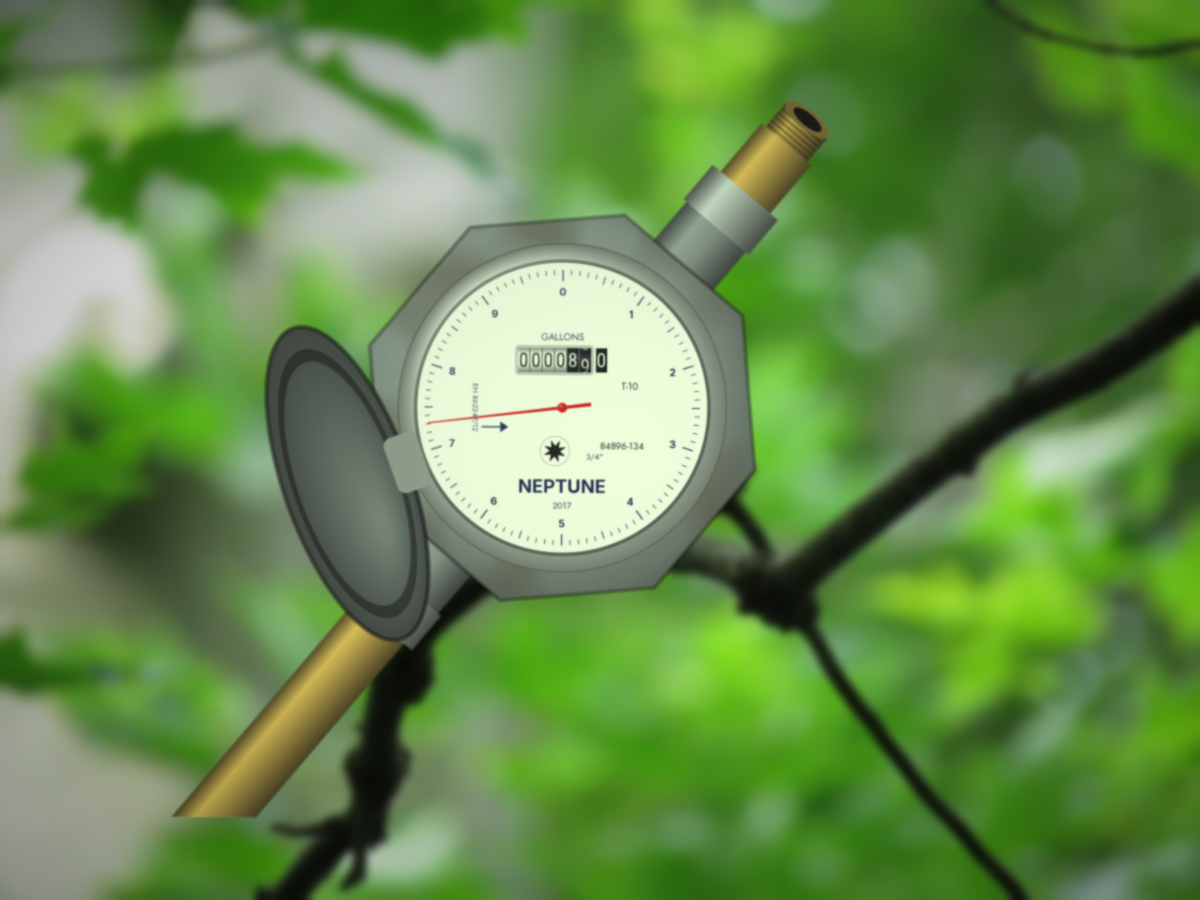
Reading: 887.3 gal
